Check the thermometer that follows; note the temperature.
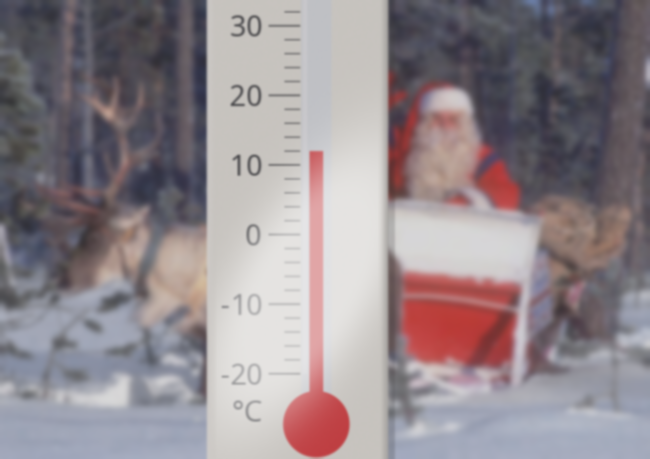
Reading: 12 °C
